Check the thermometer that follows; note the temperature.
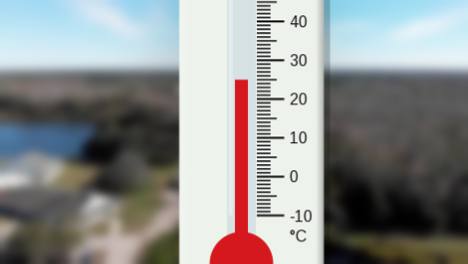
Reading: 25 °C
